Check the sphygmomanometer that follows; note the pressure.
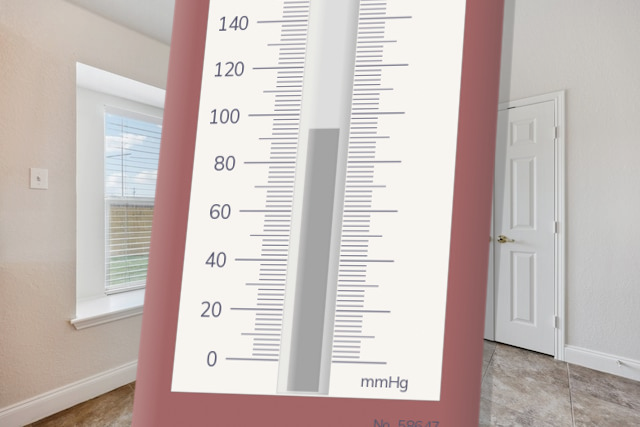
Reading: 94 mmHg
